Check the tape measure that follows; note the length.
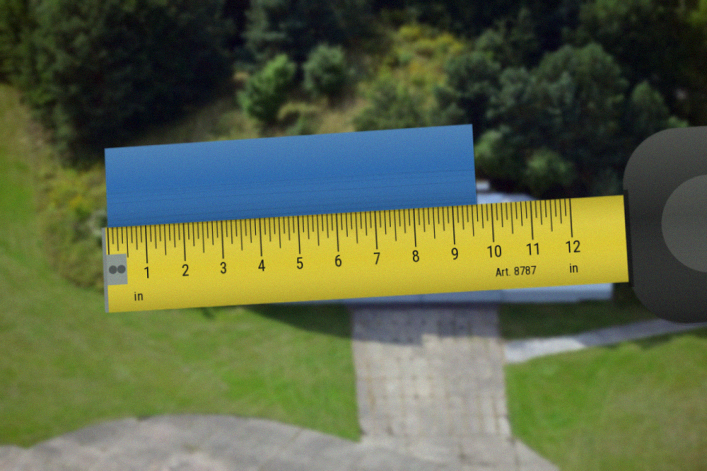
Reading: 9.625 in
